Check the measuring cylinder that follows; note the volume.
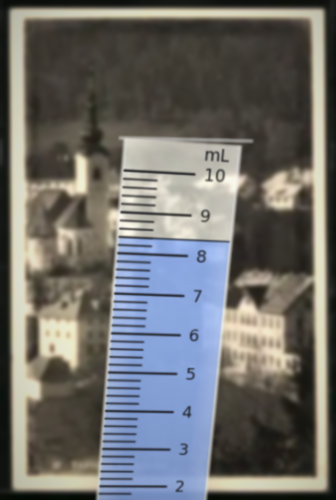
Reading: 8.4 mL
